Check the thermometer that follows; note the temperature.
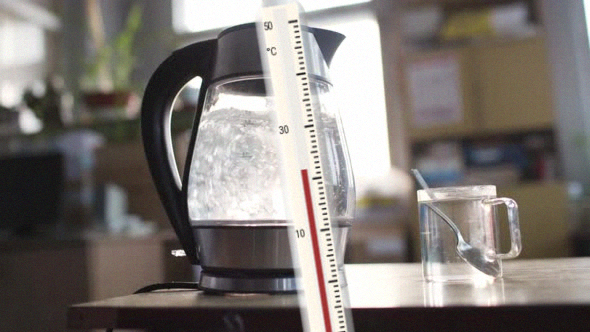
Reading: 22 °C
